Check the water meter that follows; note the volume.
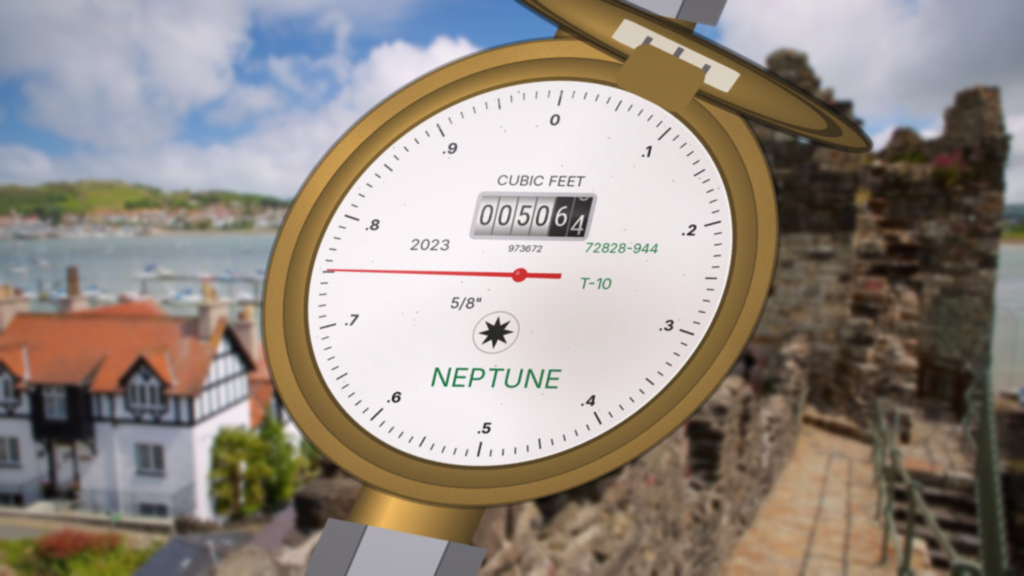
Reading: 5063.75 ft³
